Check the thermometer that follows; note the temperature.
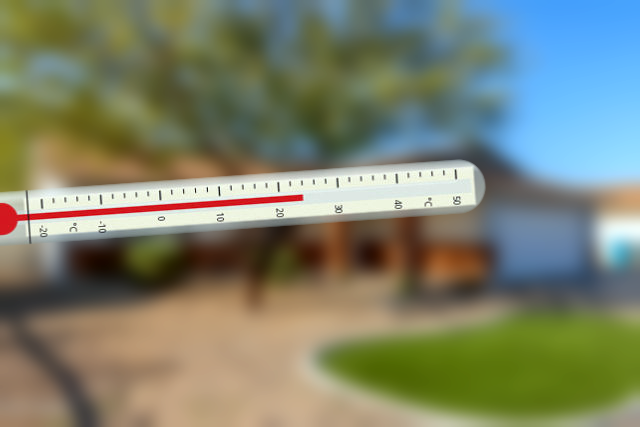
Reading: 24 °C
